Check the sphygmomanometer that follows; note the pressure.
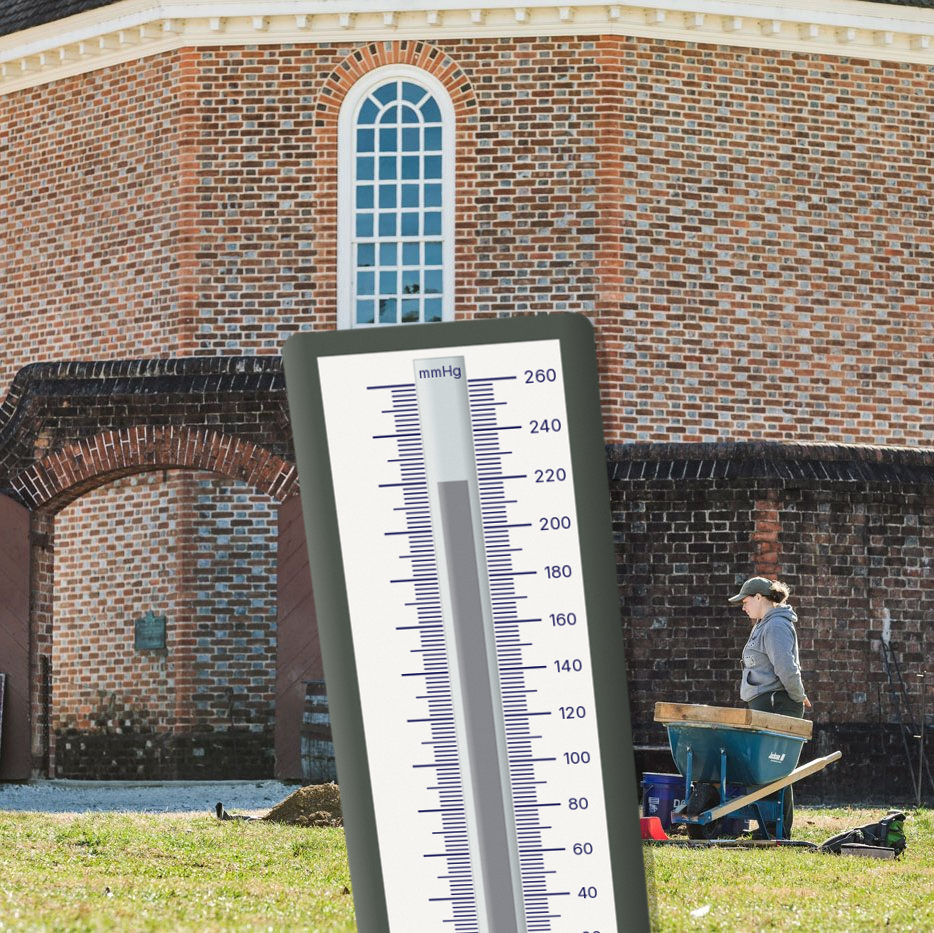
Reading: 220 mmHg
